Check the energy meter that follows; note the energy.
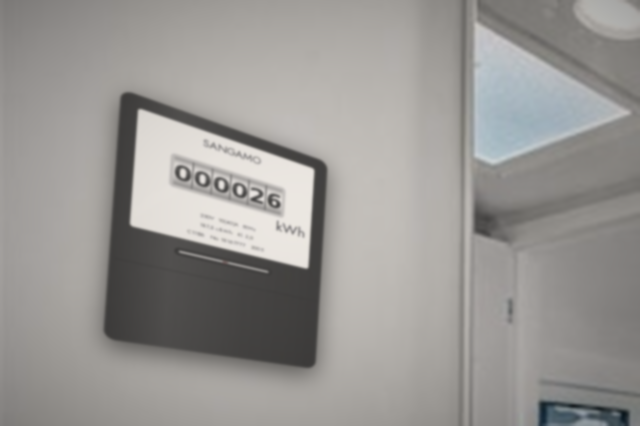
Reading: 26 kWh
